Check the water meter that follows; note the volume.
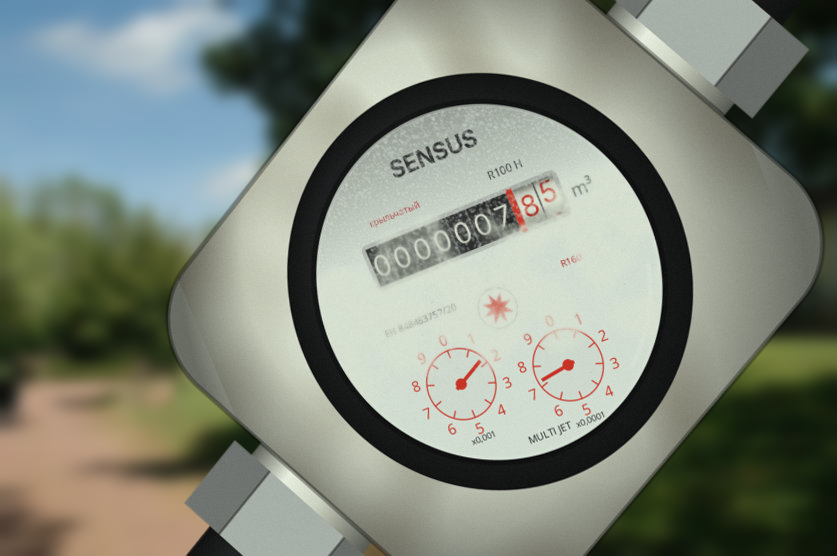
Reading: 7.8517 m³
